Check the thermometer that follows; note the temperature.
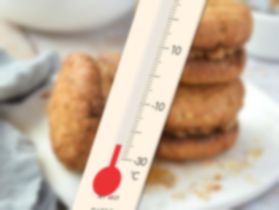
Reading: -25 °C
